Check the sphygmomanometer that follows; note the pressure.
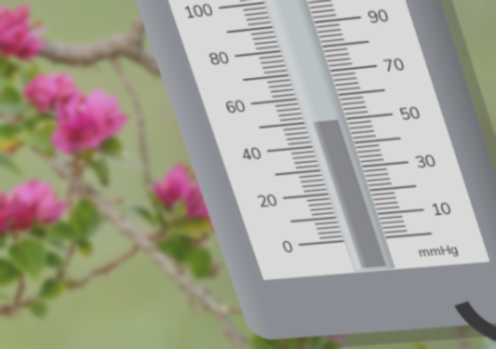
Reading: 50 mmHg
